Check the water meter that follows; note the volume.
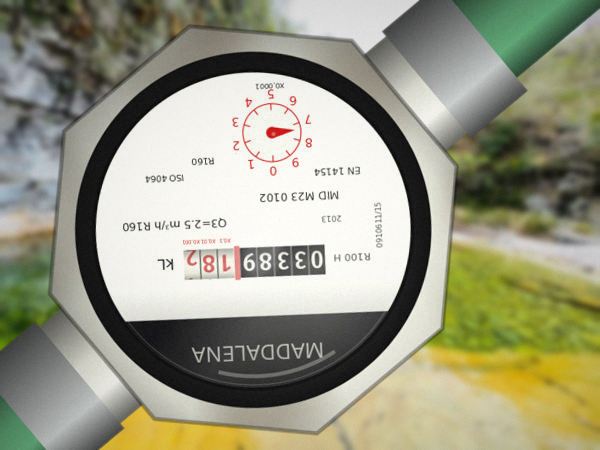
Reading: 3389.1817 kL
